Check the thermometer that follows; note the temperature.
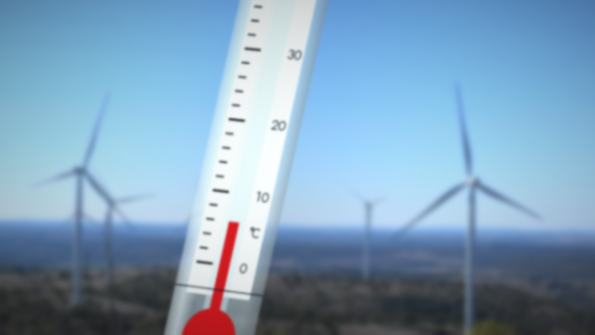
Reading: 6 °C
